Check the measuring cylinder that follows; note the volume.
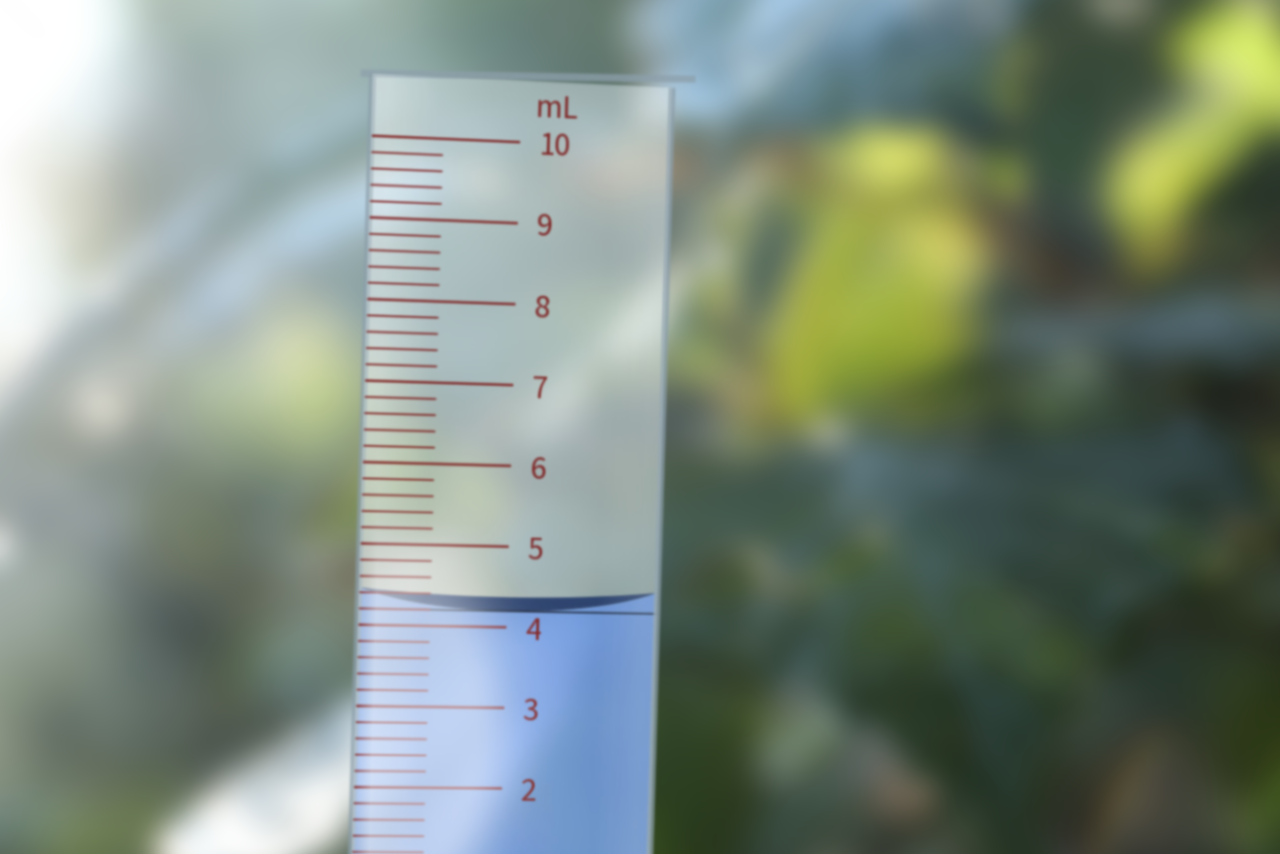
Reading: 4.2 mL
